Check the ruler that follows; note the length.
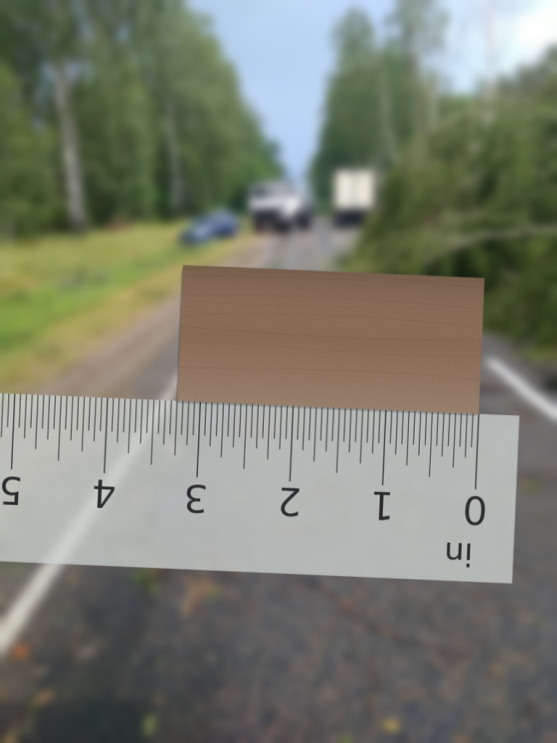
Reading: 3.25 in
